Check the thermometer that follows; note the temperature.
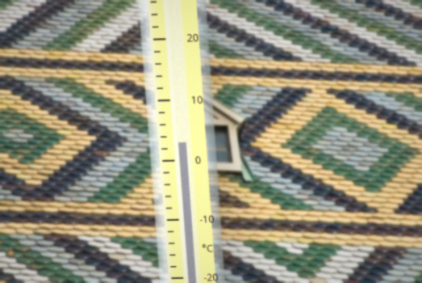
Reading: 3 °C
